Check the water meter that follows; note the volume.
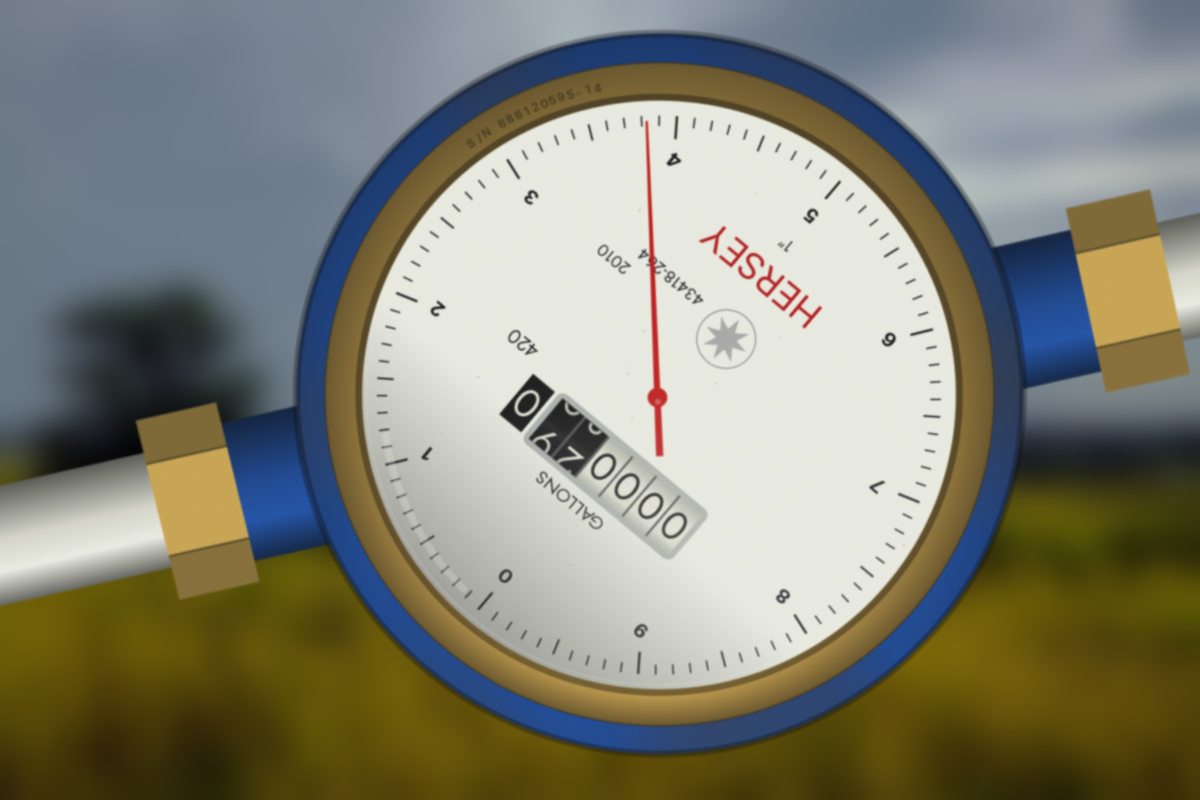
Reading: 293.8 gal
